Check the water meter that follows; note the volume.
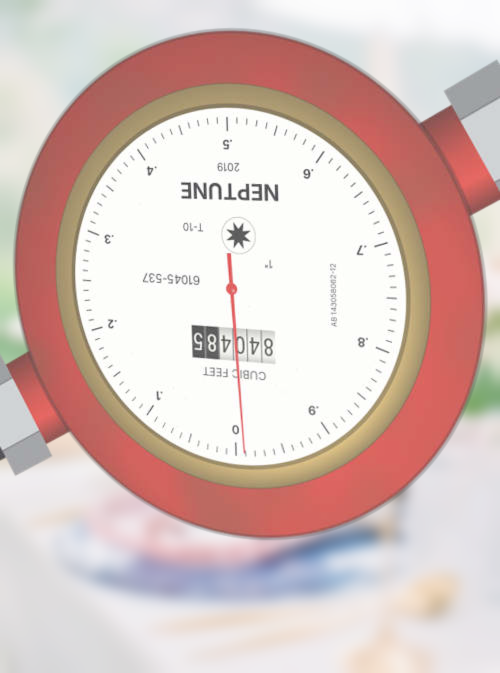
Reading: 840484.99 ft³
